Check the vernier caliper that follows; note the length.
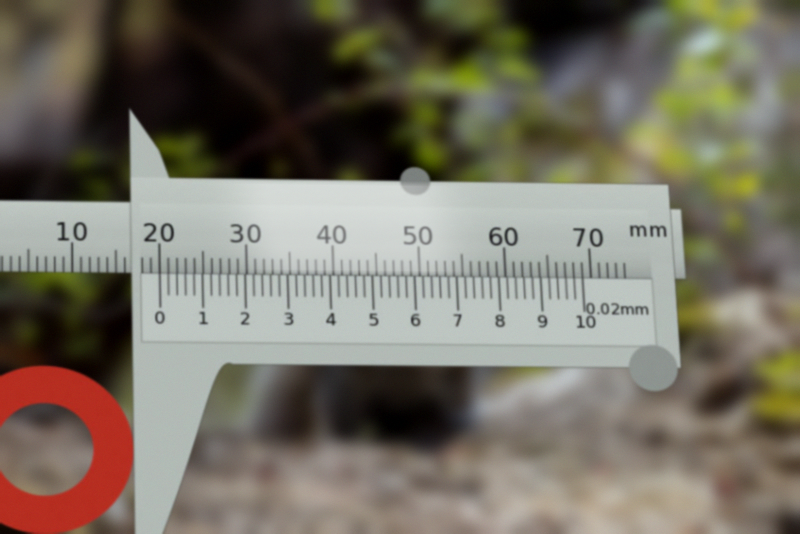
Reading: 20.0 mm
